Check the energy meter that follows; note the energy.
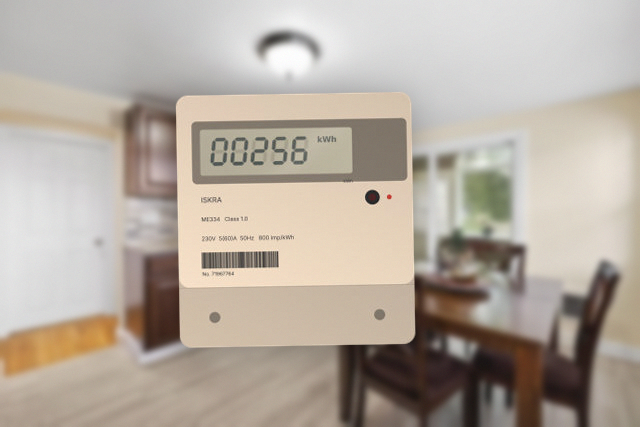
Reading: 256 kWh
